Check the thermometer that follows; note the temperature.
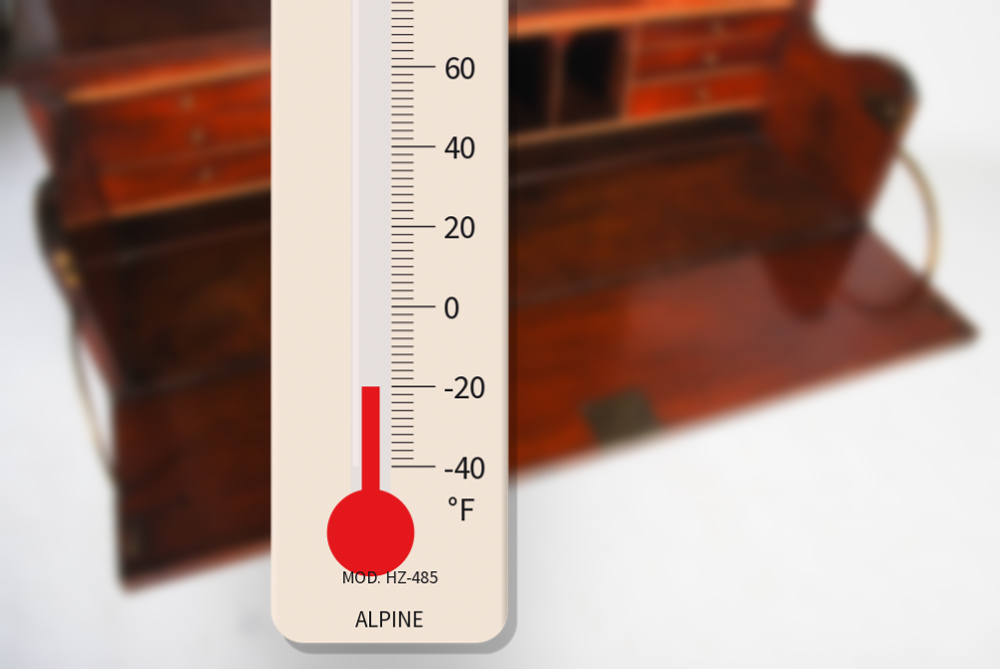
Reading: -20 °F
